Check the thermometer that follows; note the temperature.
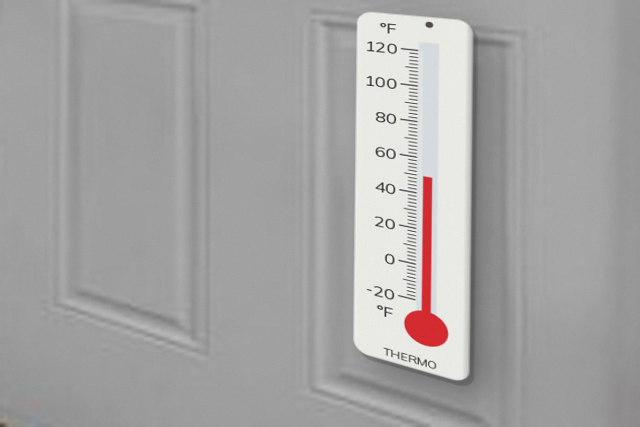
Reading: 50 °F
